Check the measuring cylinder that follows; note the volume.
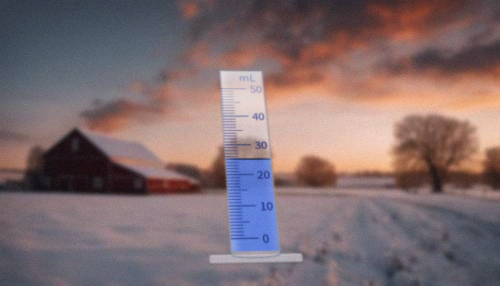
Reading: 25 mL
